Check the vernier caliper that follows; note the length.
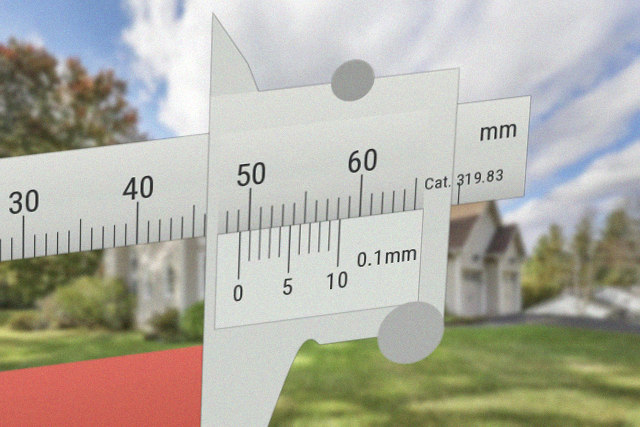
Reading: 49.2 mm
